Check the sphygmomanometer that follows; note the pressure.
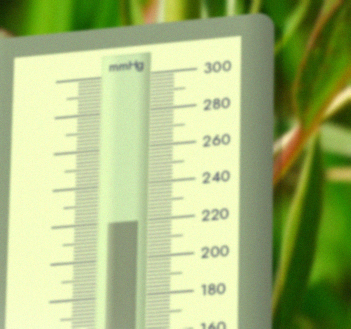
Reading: 220 mmHg
